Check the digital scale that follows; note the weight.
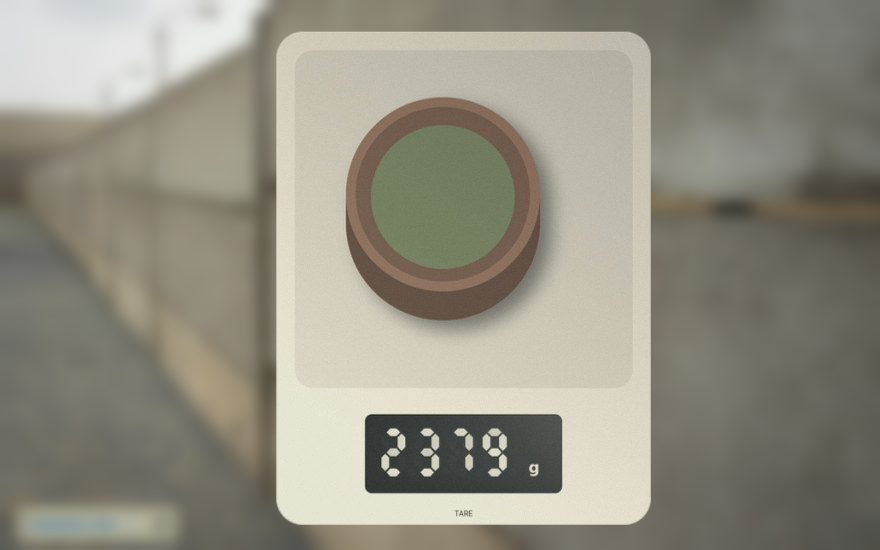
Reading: 2379 g
